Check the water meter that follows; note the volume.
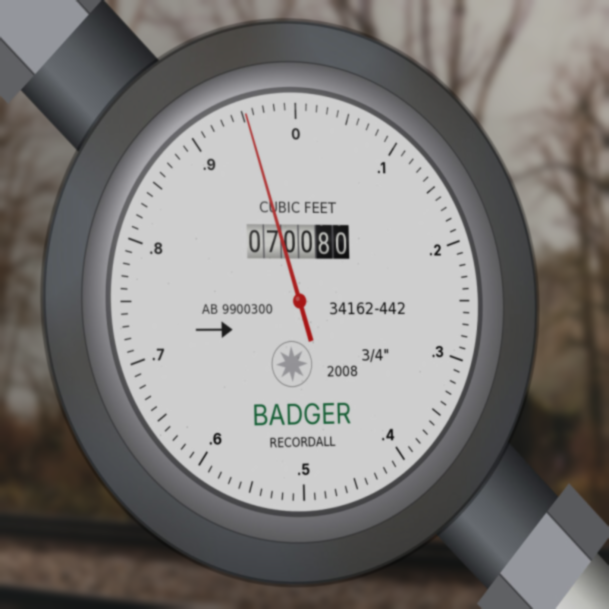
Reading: 70079.95 ft³
